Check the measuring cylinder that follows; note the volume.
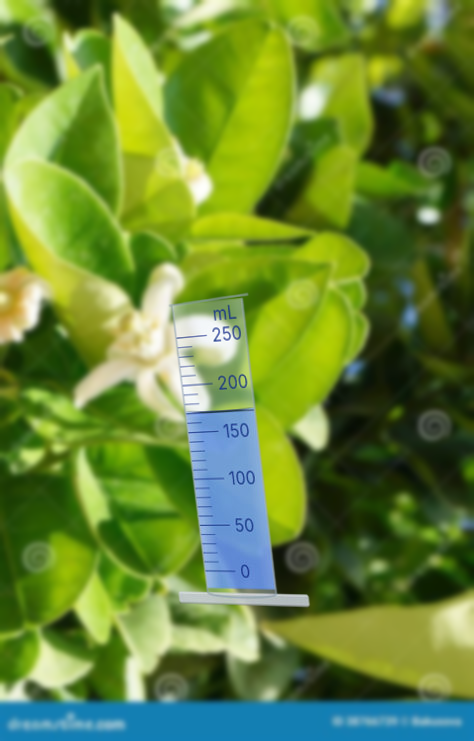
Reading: 170 mL
